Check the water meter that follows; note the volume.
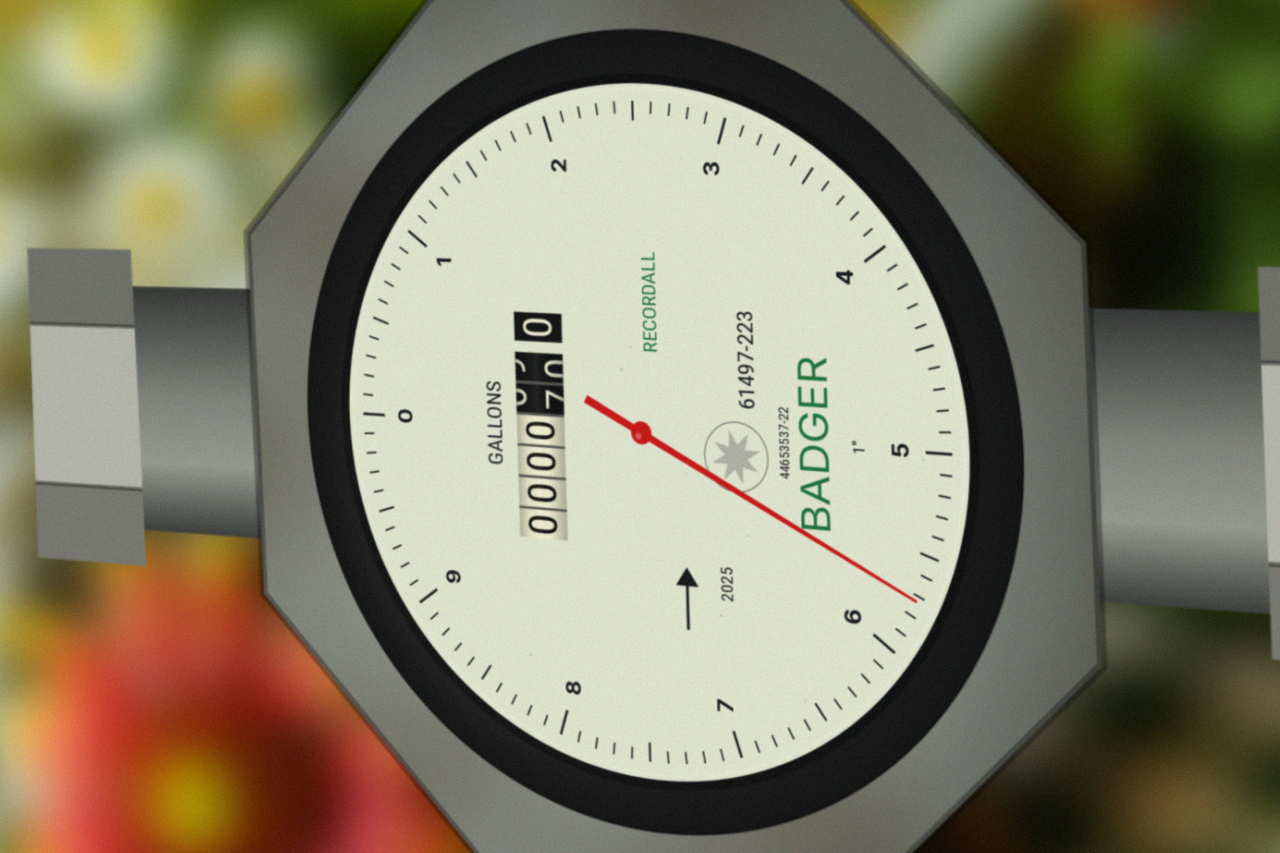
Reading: 695.7 gal
